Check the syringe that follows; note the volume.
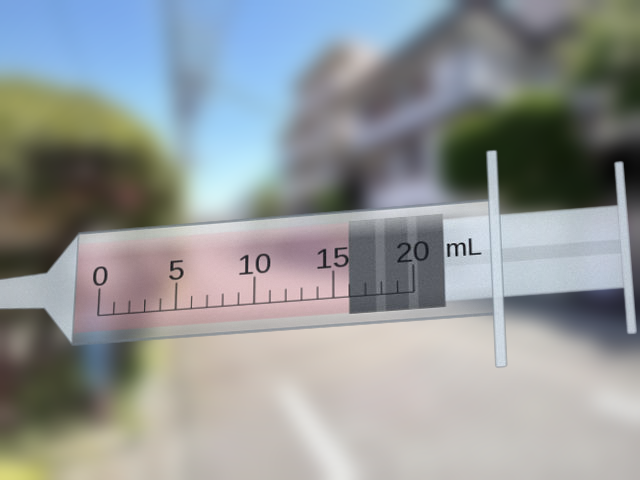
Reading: 16 mL
